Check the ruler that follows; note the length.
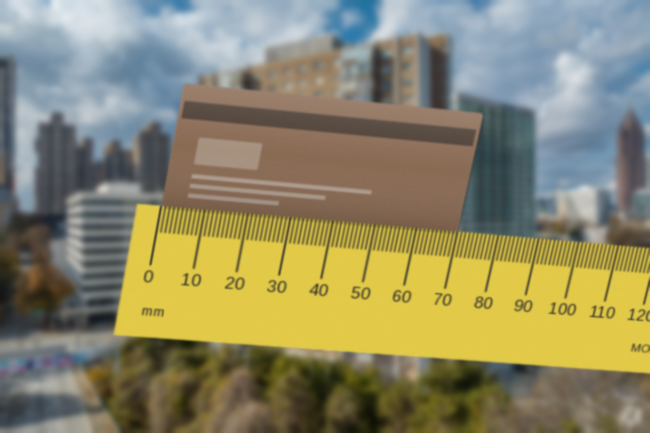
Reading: 70 mm
